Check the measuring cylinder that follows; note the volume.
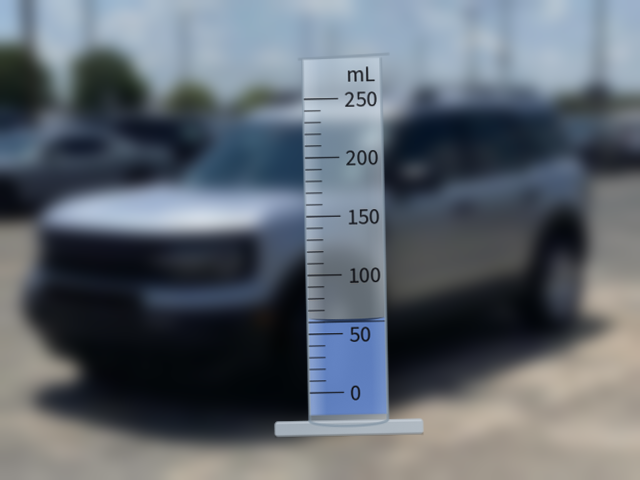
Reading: 60 mL
